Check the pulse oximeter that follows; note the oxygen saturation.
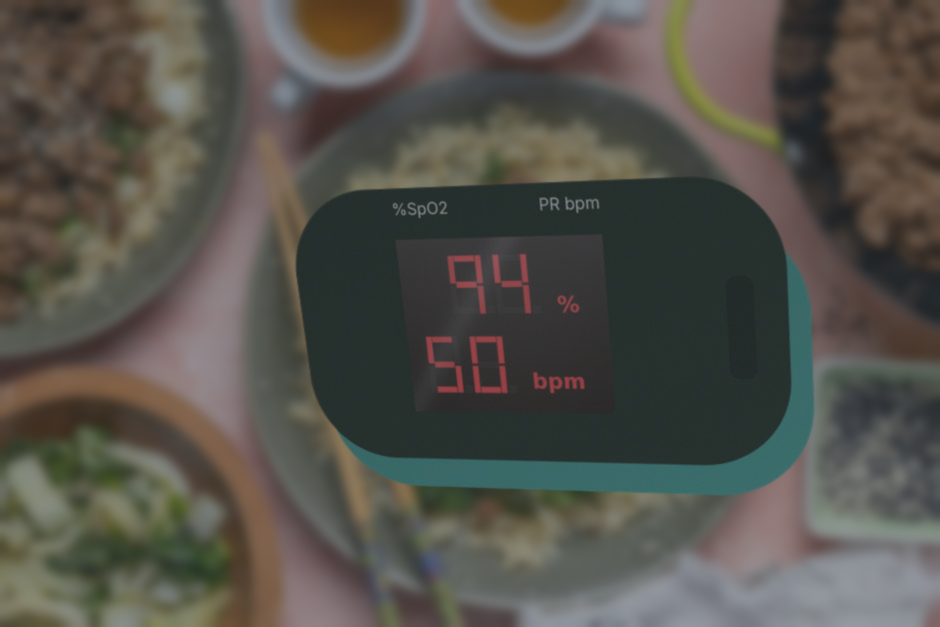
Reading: 94 %
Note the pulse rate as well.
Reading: 50 bpm
